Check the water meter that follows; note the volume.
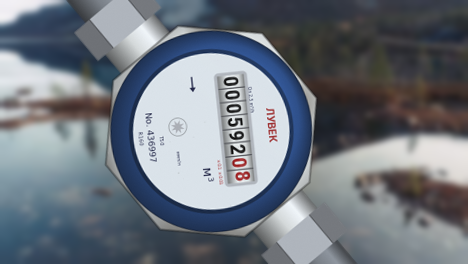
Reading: 592.08 m³
